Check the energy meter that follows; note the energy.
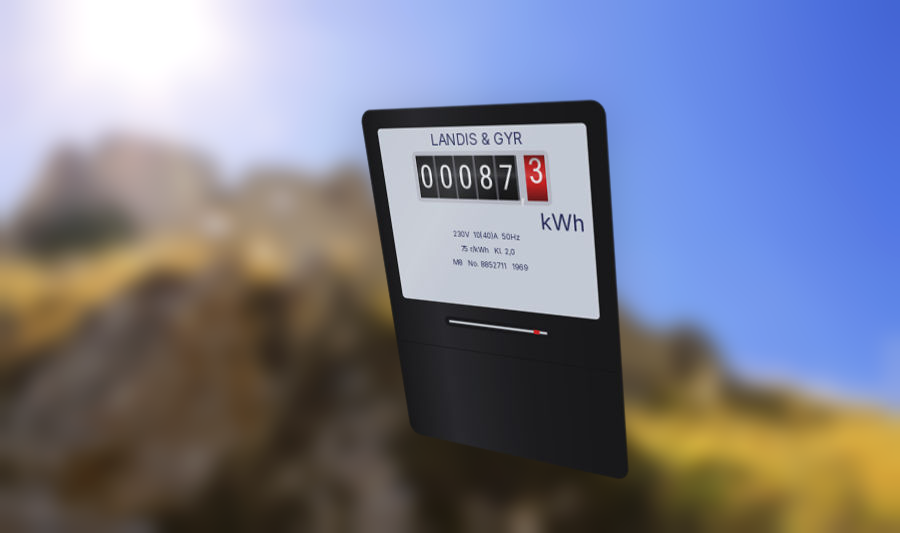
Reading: 87.3 kWh
